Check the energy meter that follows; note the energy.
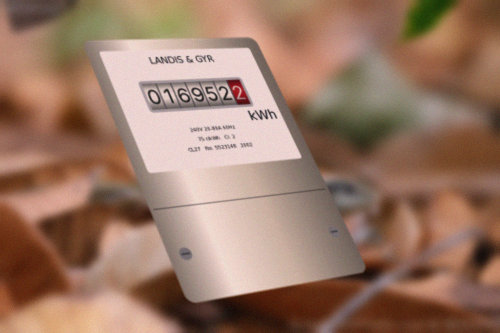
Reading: 16952.2 kWh
